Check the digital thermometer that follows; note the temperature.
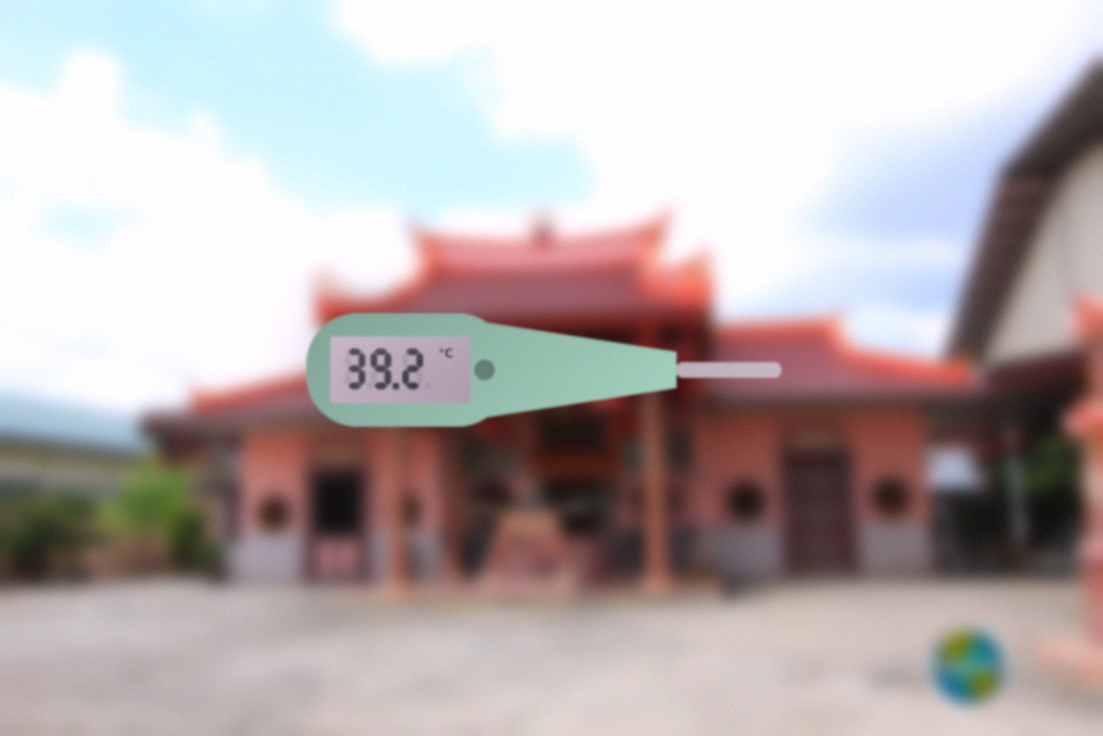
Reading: 39.2 °C
